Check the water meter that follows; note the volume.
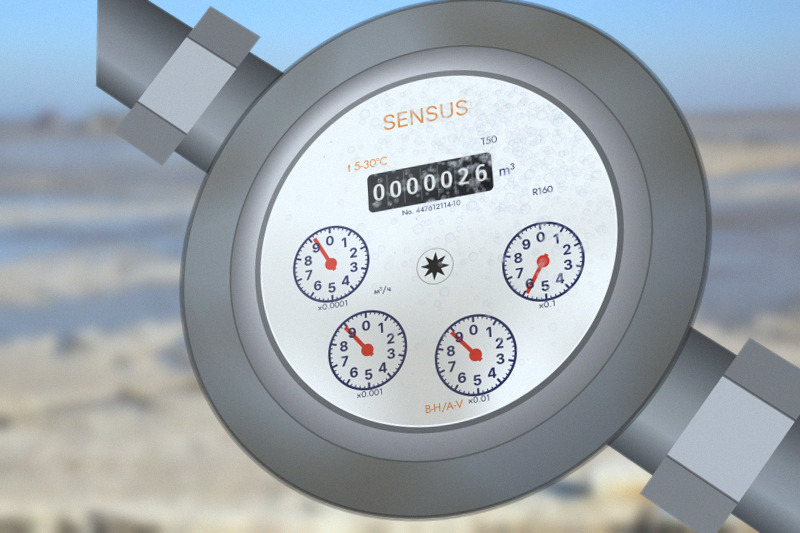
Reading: 26.5889 m³
